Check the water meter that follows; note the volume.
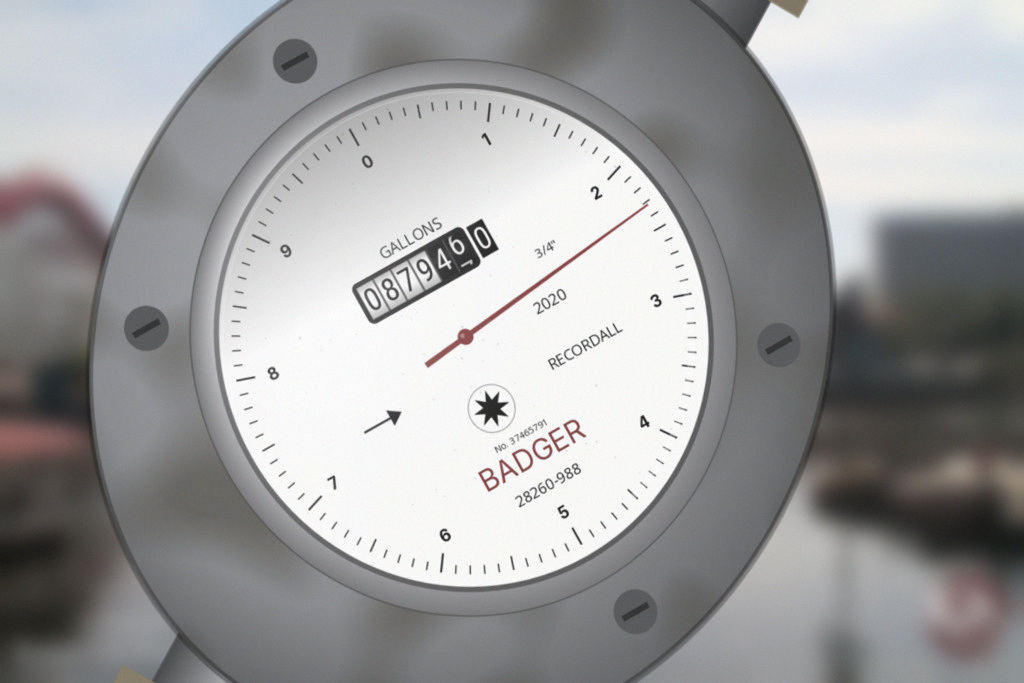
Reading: 879462.3 gal
